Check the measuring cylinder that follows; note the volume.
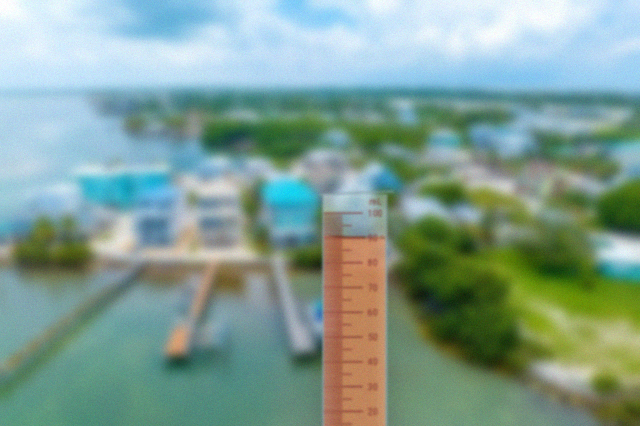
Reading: 90 mL
